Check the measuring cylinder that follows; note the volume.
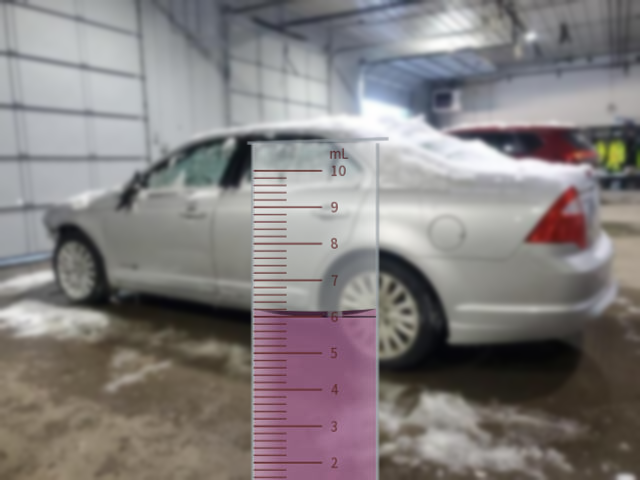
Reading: 6 mL
